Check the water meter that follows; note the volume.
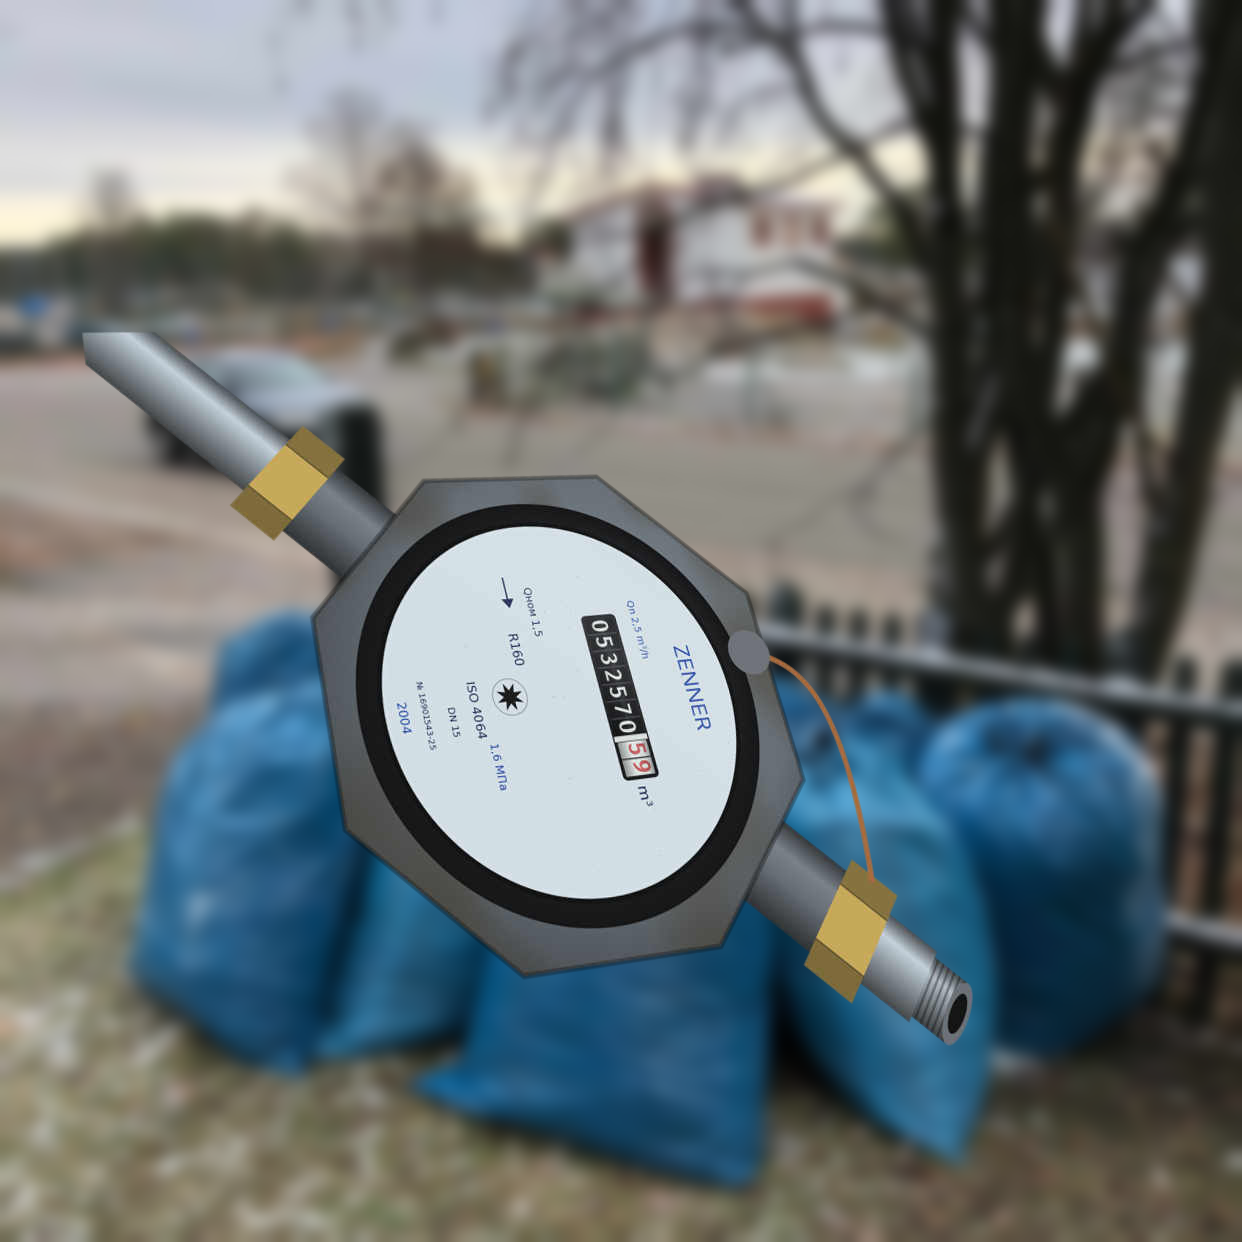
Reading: 532570.59 m³
